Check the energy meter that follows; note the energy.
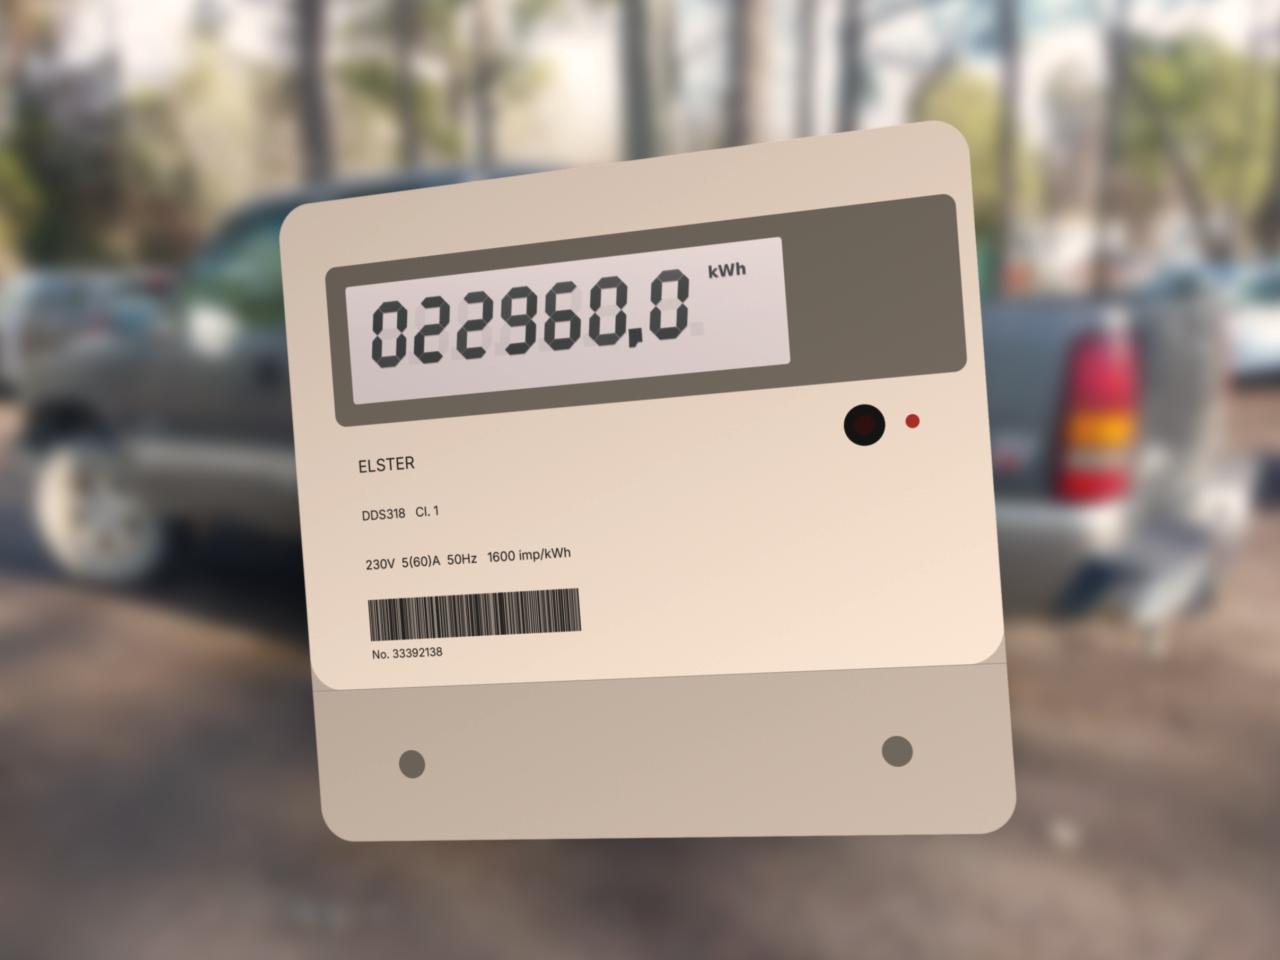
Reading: 22960.0 kWh
